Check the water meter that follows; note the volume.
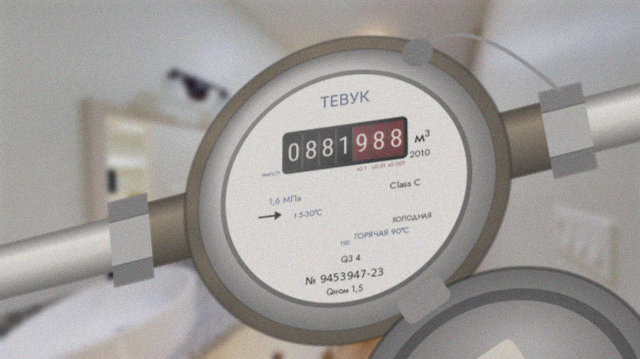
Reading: 881.988 m³
